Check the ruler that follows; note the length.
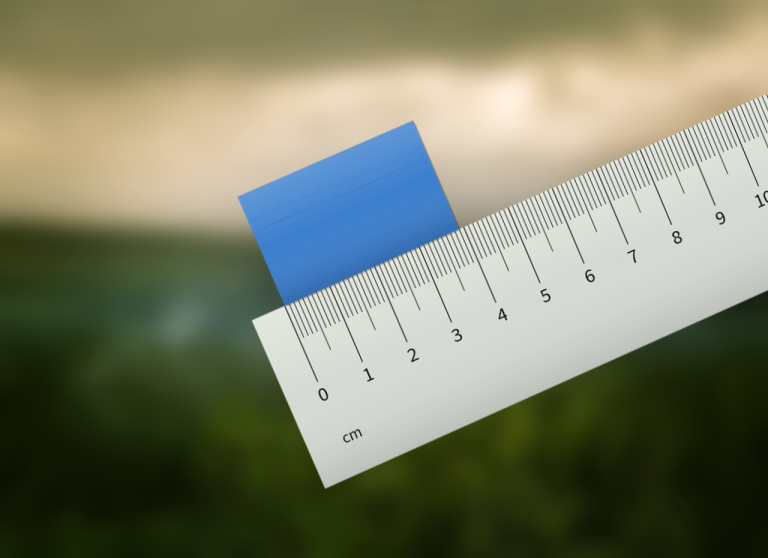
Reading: 3.9 cm
